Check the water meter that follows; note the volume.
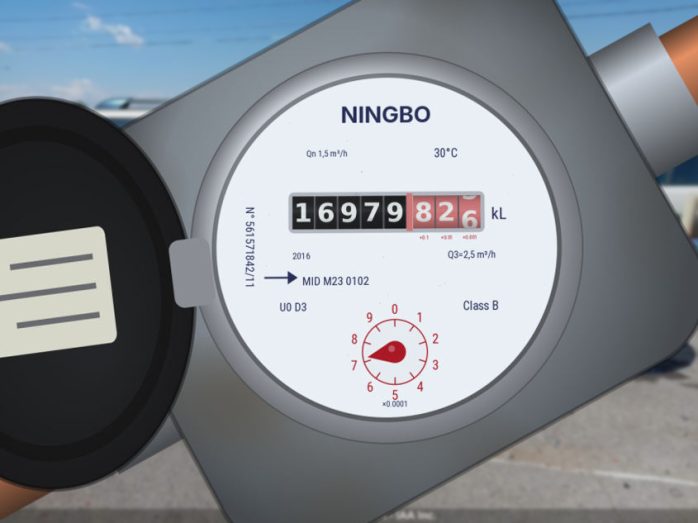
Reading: 16979.8257 kL
